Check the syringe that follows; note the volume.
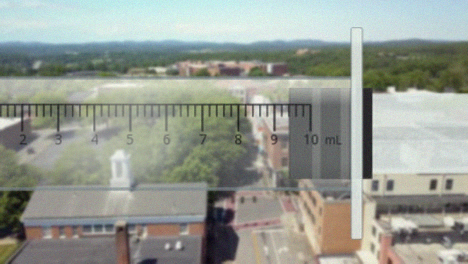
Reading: 9.4 mL
